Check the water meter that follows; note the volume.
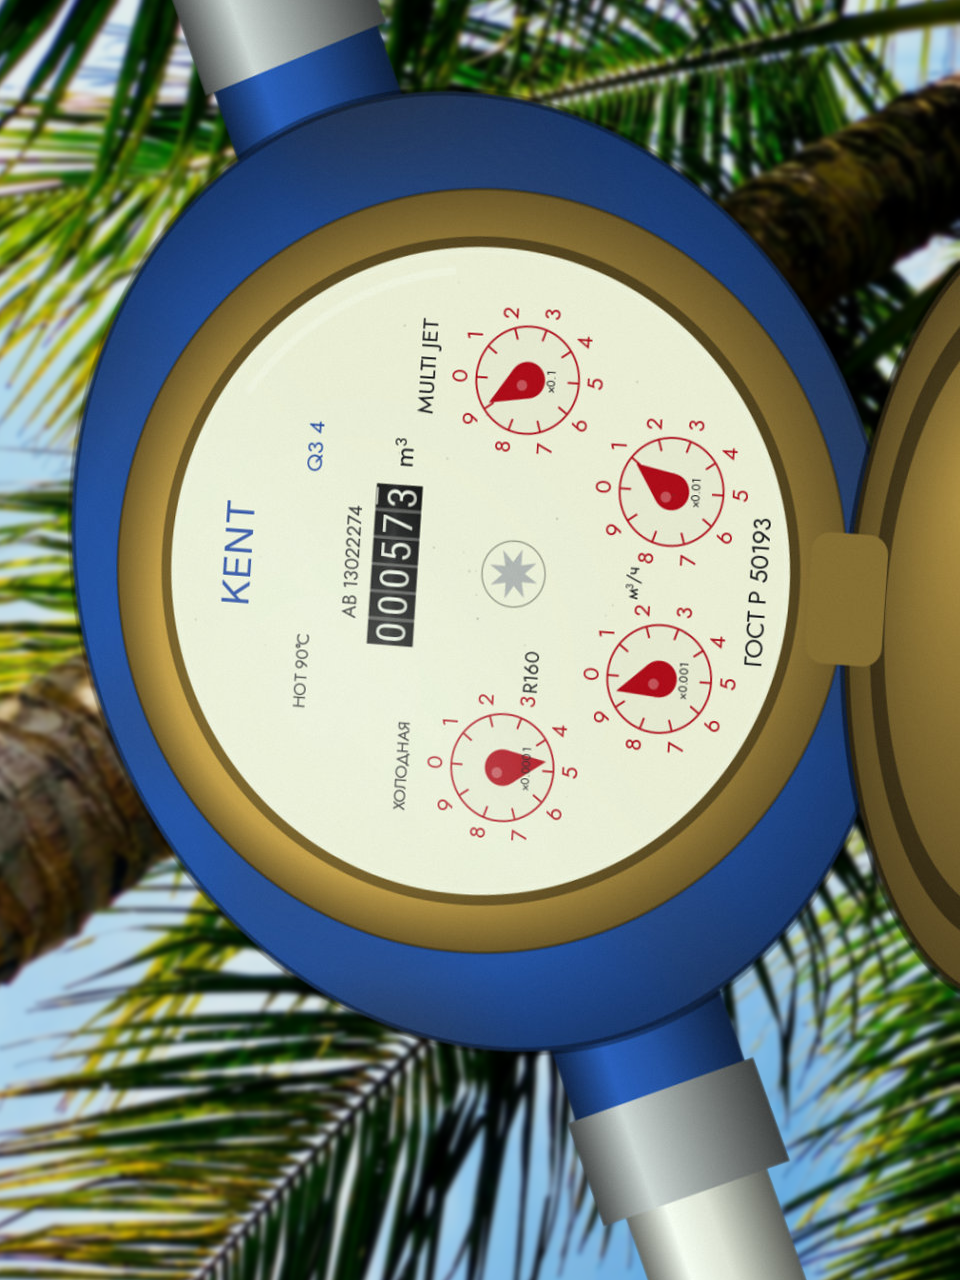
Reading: 572.9094 m³
